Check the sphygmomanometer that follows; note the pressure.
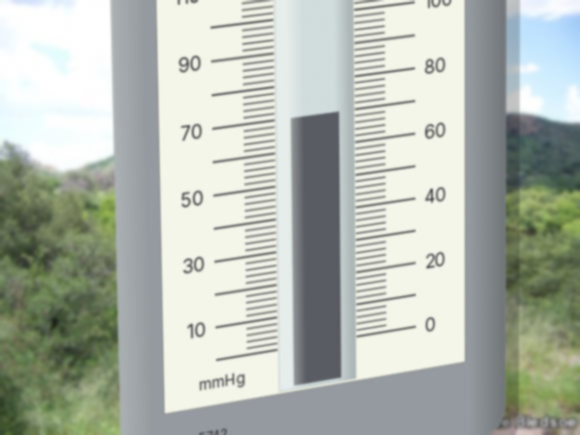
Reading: 70 mmHg
